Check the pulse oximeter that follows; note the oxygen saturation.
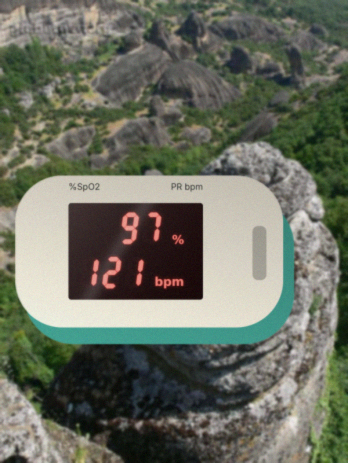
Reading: 97 %
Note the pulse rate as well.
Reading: 121 bpm
